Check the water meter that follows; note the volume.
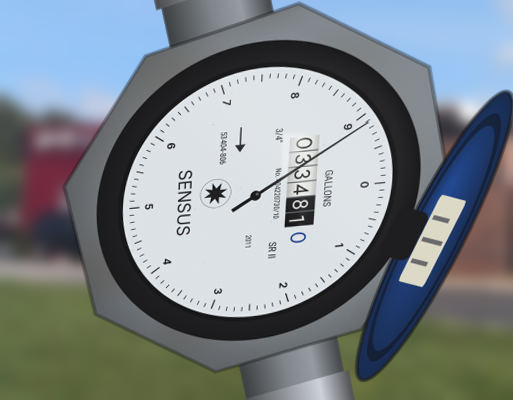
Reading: 334809.1 gal
